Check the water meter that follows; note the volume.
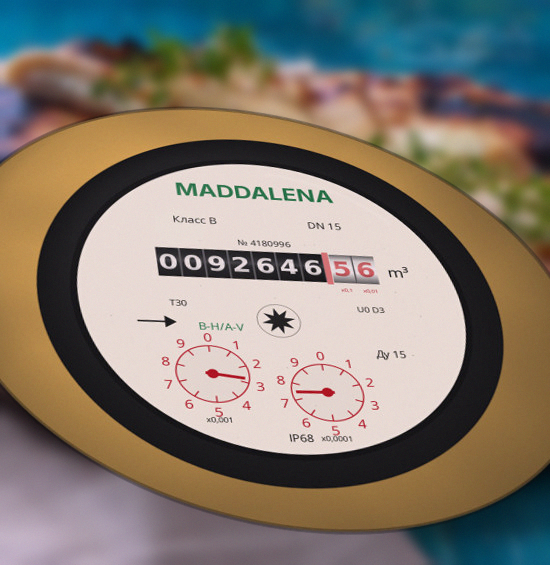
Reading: 92646.5627 m³
